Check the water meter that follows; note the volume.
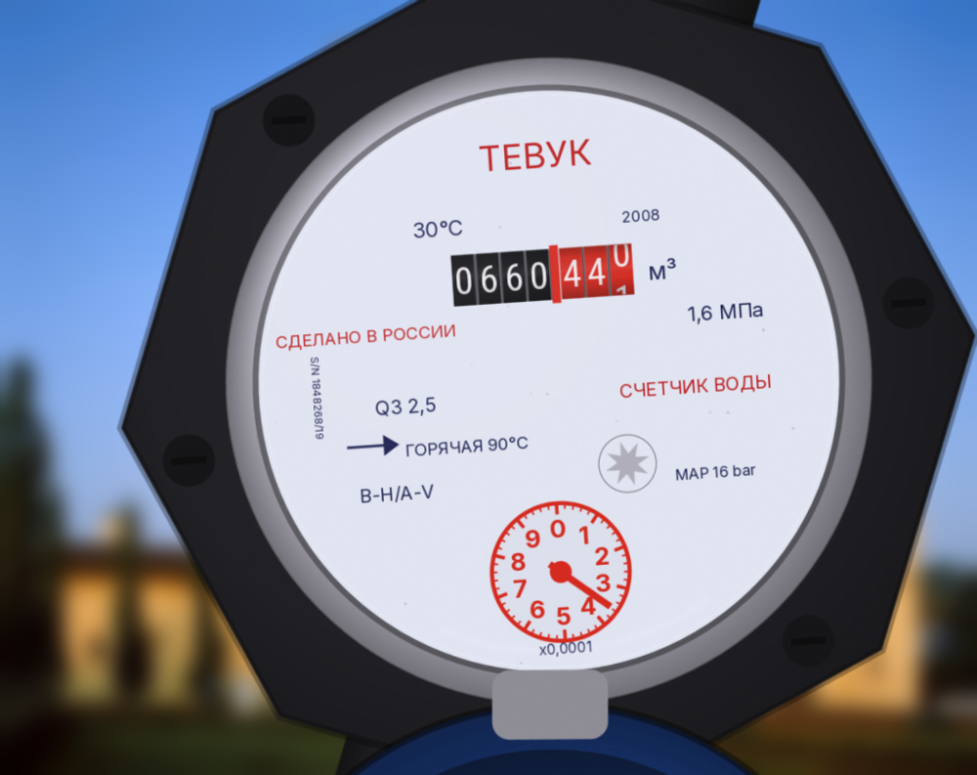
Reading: 660.4403 m³
